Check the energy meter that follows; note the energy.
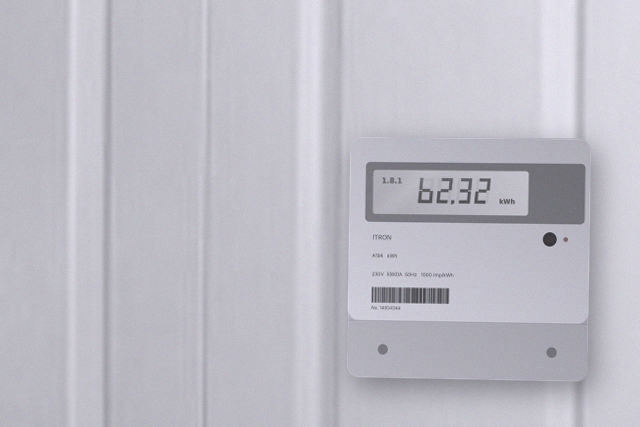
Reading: 62.32 kWh
